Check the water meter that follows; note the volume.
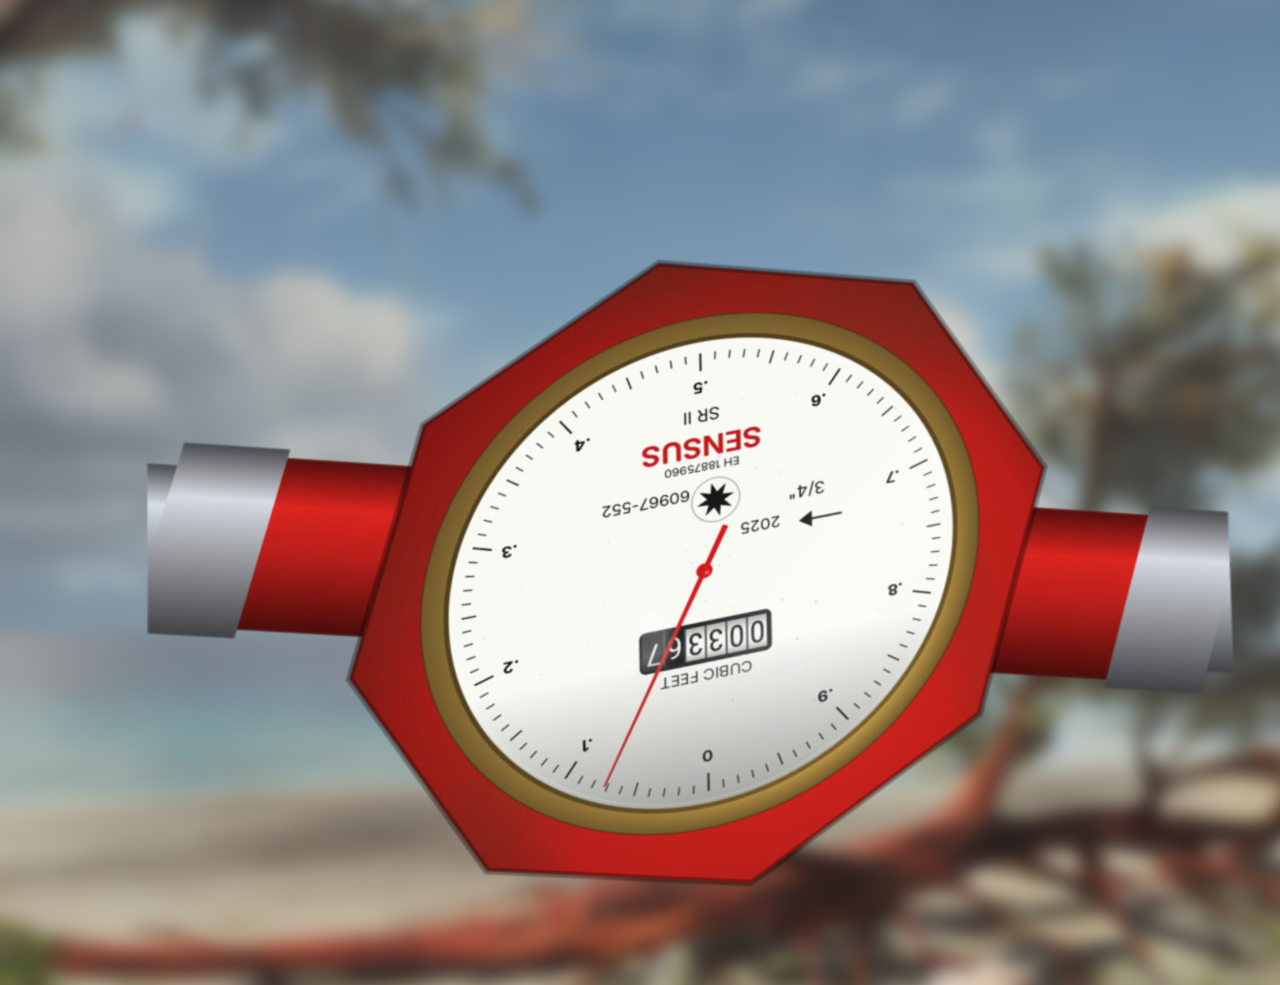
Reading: 3367.07 ft³
